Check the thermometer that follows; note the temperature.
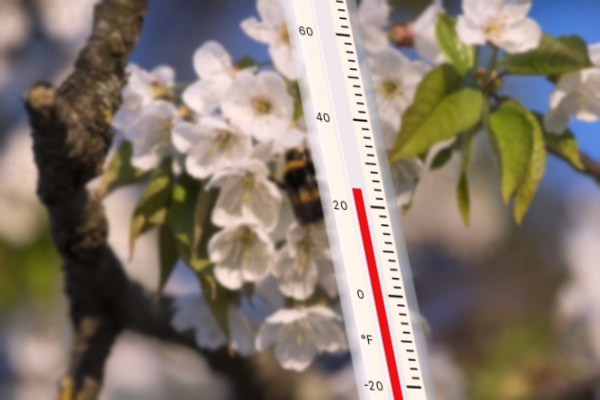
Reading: 24 °F
